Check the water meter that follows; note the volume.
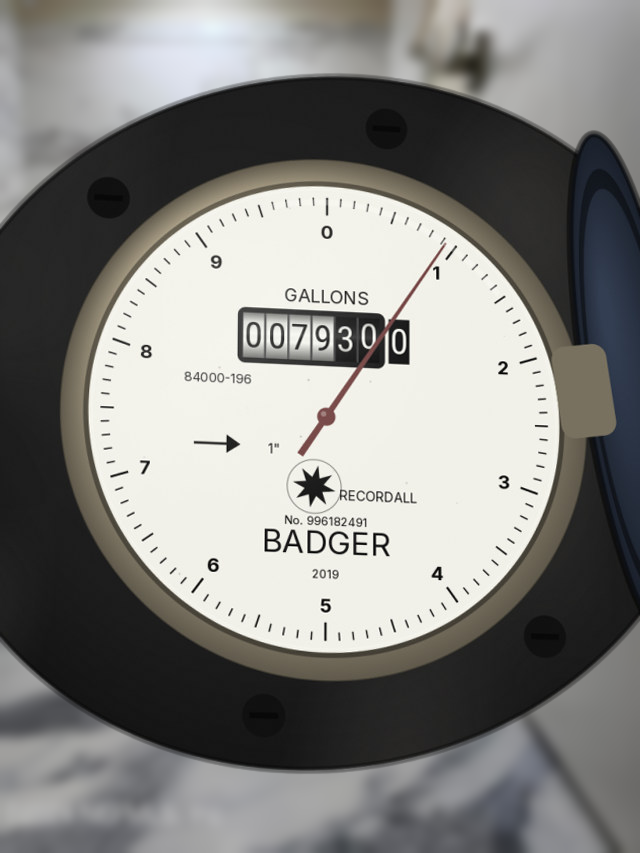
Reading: 79300.9 gal
